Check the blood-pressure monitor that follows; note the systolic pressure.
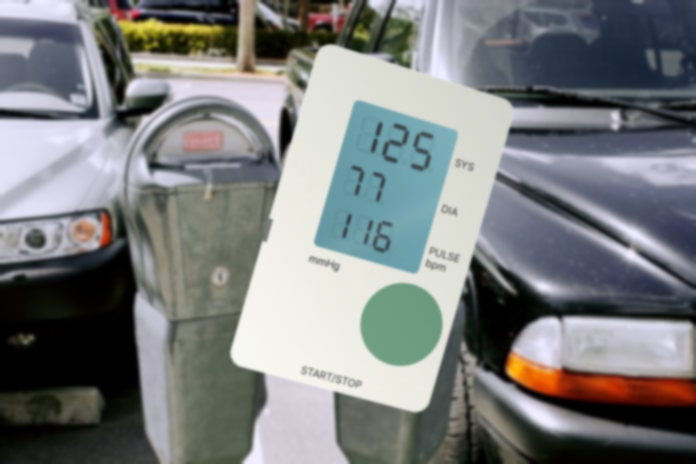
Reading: 125 mmHg
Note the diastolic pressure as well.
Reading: 77 mmHg
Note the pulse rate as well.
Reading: 116 bpm
